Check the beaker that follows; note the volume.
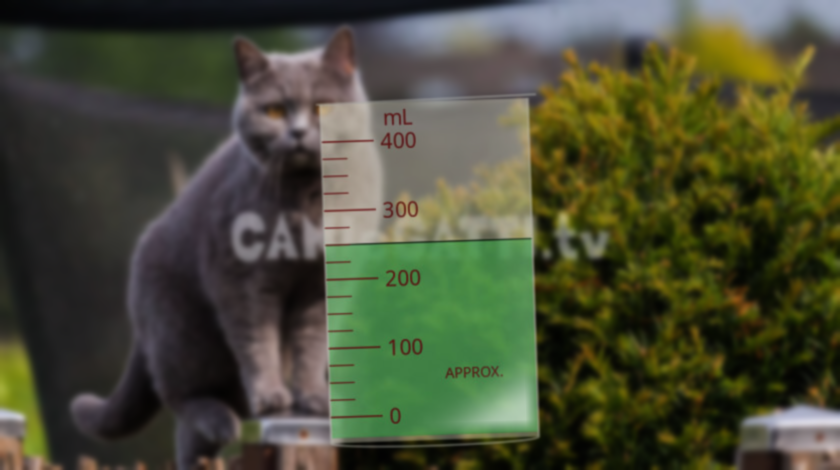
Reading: 250 mL
